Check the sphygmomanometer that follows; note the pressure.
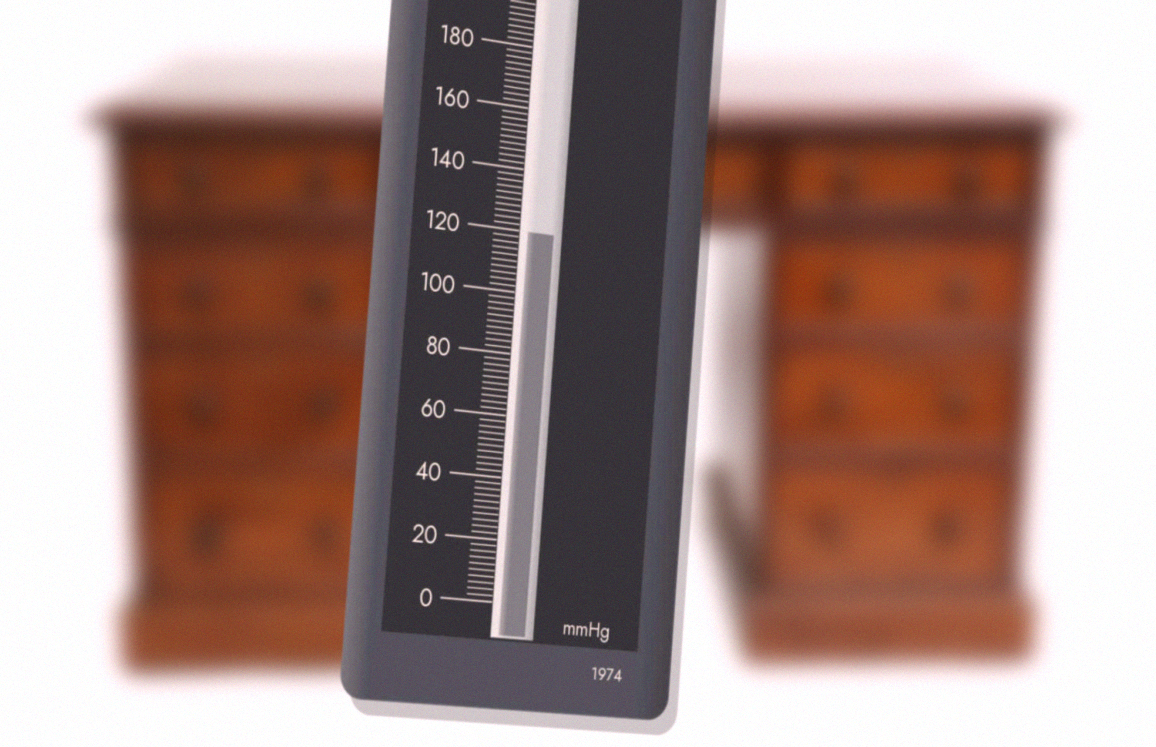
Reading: 120 mmHg
